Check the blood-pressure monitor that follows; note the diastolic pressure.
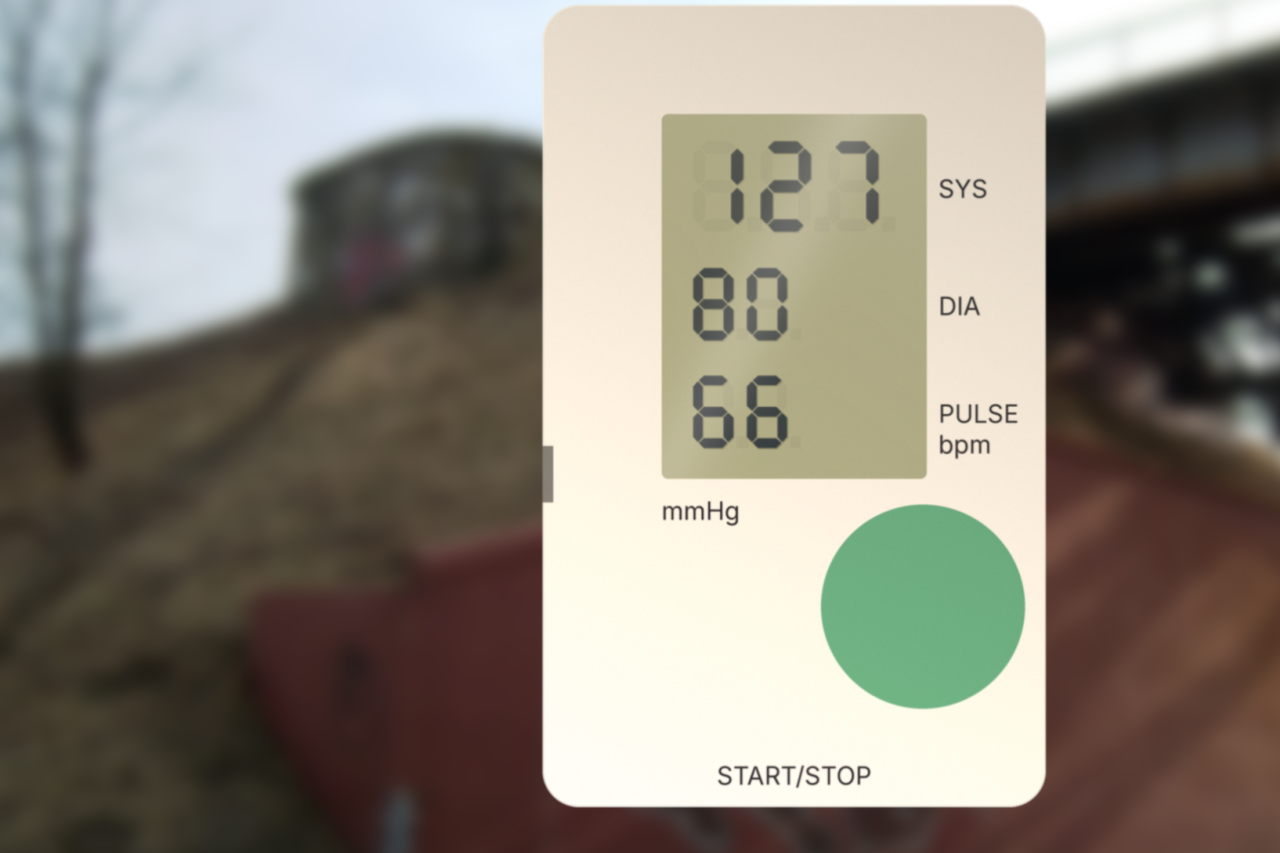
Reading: 80 mmHg
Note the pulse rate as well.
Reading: 66 bpm
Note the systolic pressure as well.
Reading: 127 mmHg
